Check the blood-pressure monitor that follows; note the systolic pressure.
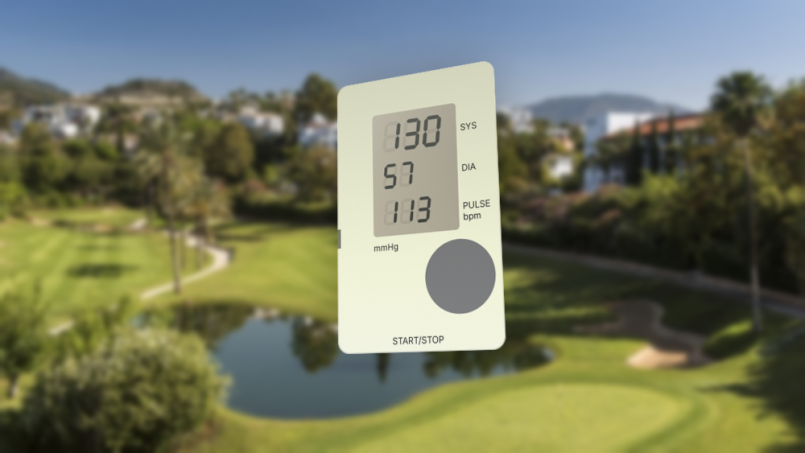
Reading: 130 mmHg
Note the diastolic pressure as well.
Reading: 57 mmHg
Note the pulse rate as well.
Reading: 113 bpm
